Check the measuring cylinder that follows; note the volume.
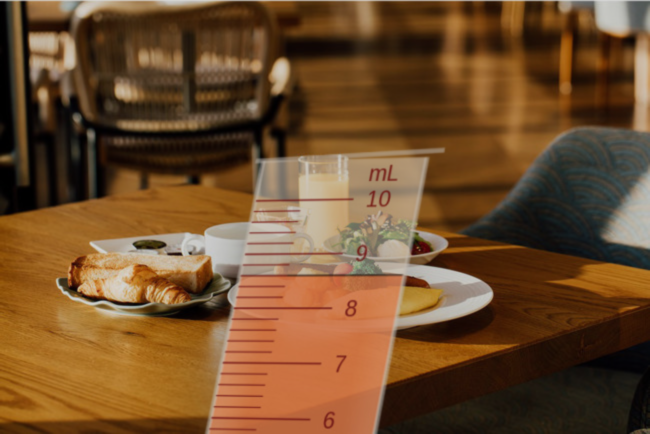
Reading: 8.6 mL
